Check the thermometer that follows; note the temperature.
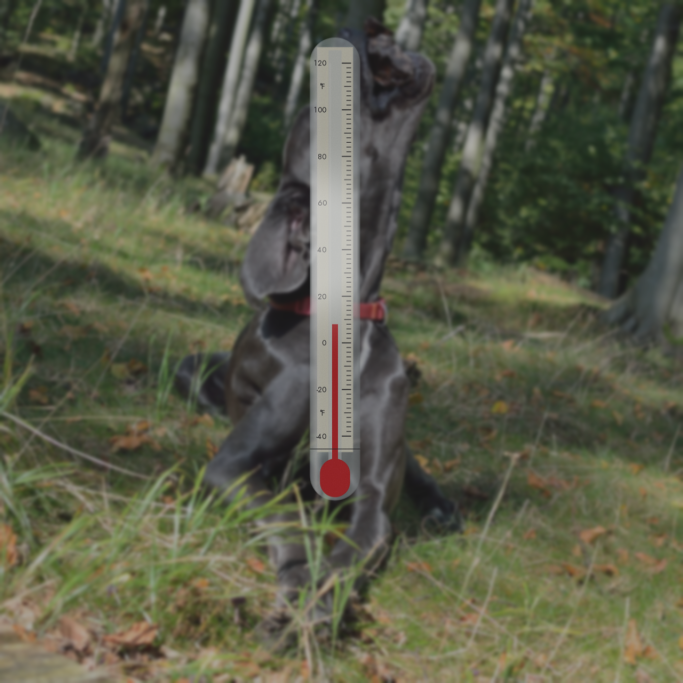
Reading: 8 °F
